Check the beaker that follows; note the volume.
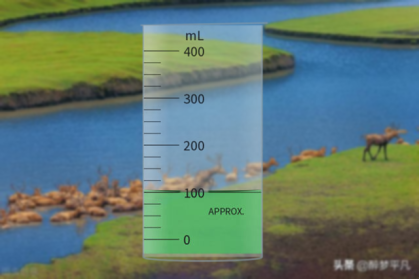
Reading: 100 mL
